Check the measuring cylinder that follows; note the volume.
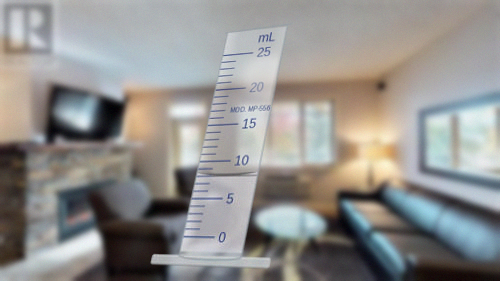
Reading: 8 mL
